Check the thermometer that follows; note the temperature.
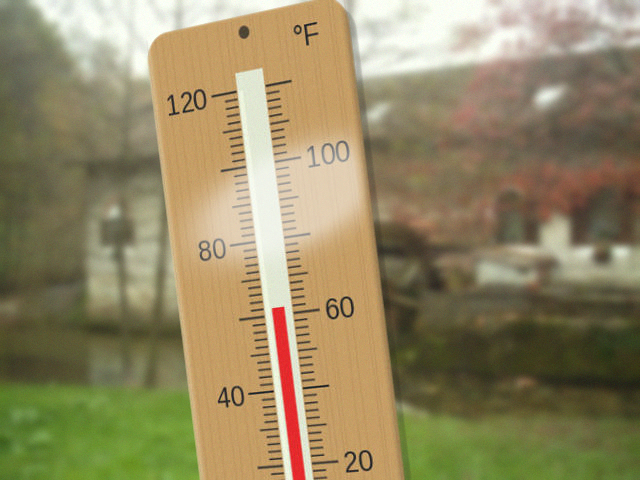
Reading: 62 °F
